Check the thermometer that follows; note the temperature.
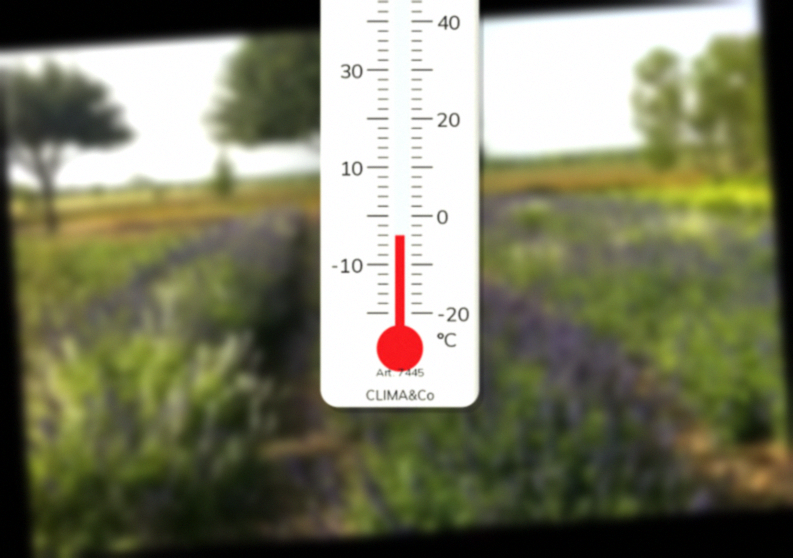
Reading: -4 °C
